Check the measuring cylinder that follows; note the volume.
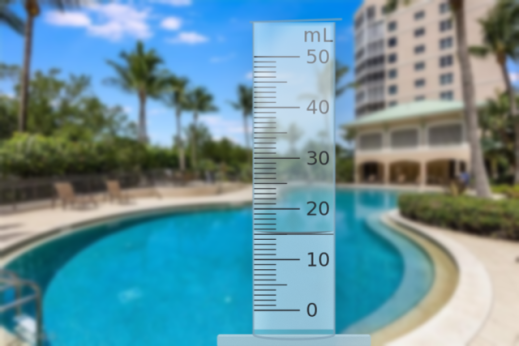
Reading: 15 mL
